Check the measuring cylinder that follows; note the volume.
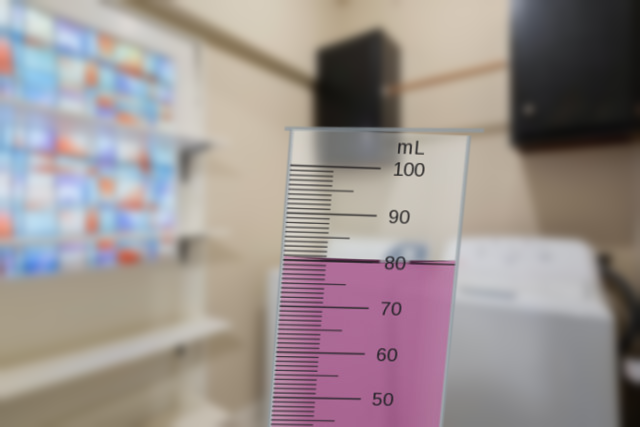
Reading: 80 mL
